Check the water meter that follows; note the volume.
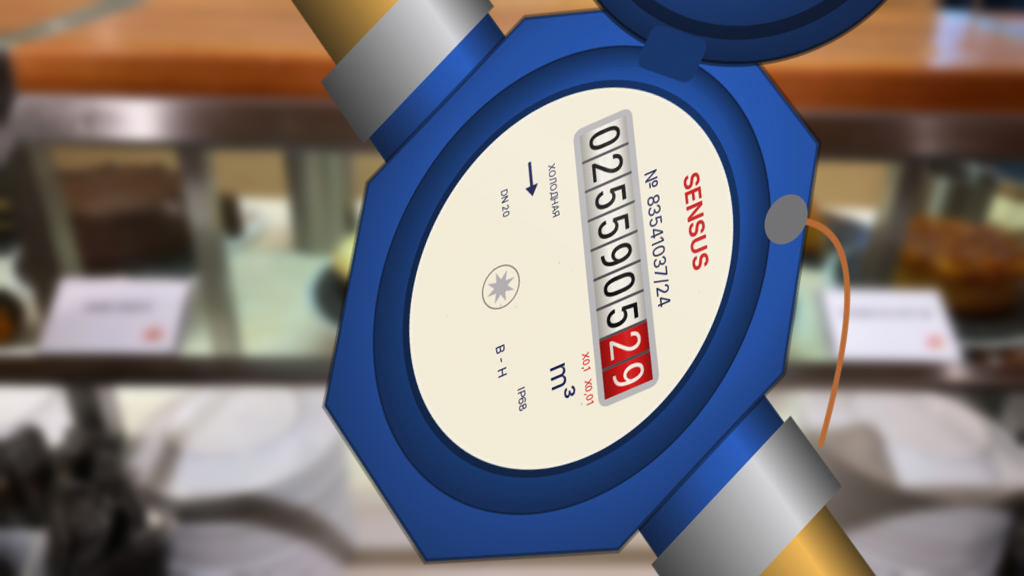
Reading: 255905.29 m³
